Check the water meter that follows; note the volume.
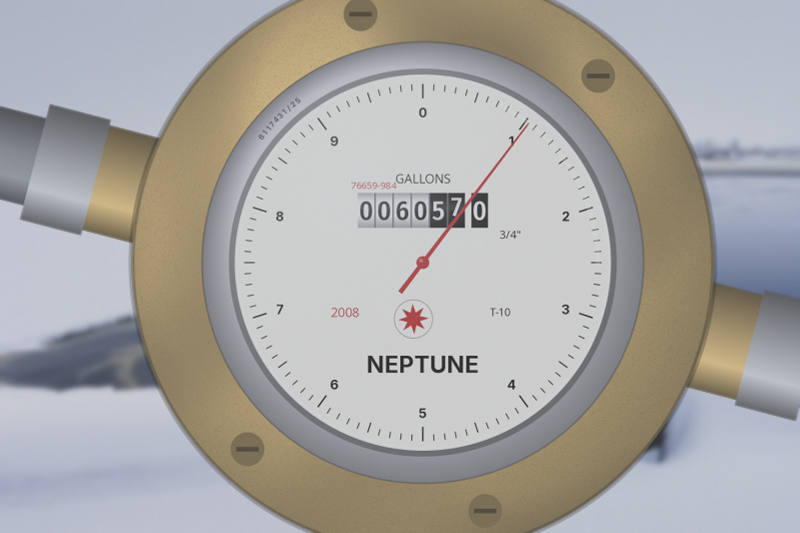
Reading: 60571.0 gal
